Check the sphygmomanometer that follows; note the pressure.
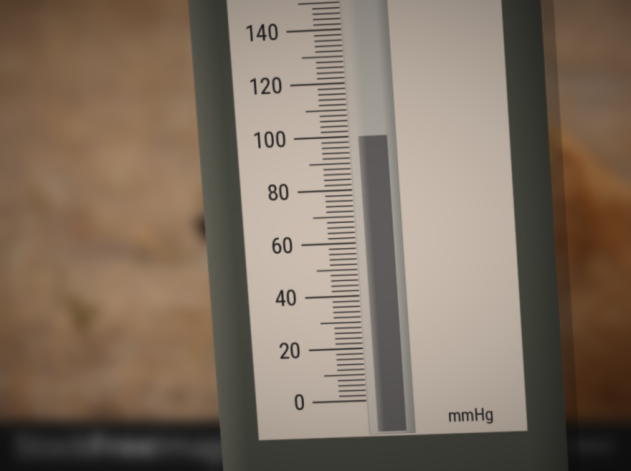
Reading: 100 mmHg
